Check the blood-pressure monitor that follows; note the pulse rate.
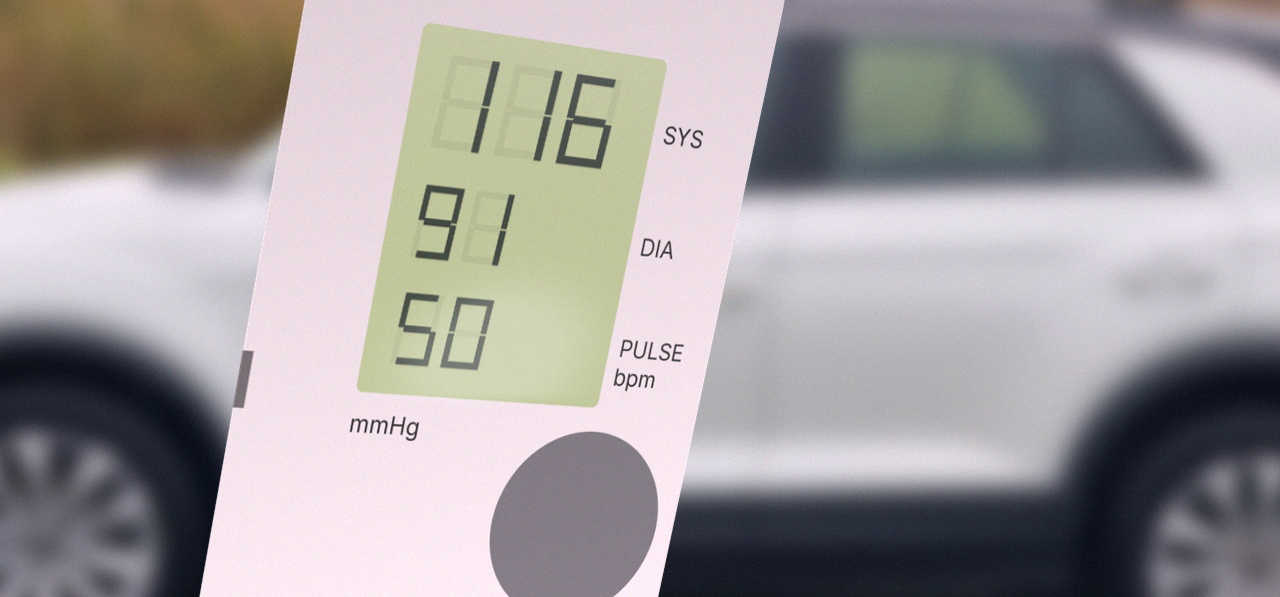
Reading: 50 bpm
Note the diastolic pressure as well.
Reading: 91 mmHg
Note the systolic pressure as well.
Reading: 116 mmHg
